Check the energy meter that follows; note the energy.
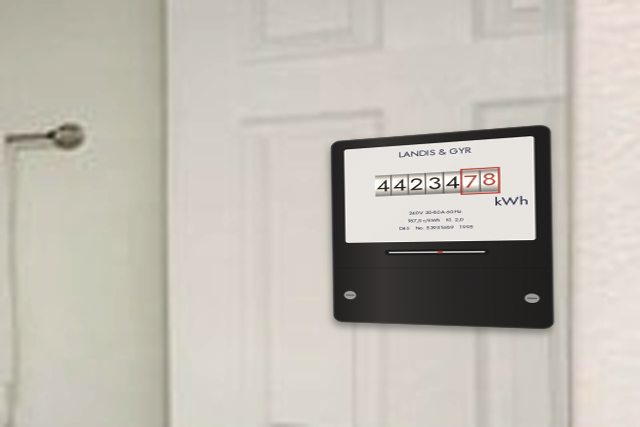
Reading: 44234.78 kWh
